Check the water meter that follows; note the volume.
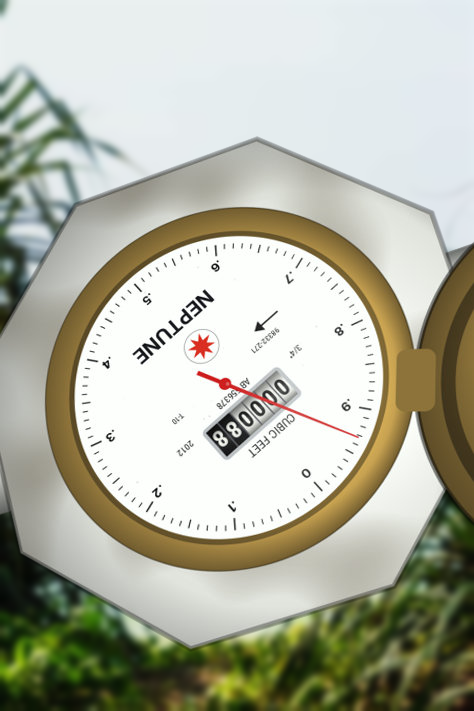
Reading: 87.93 ft³
